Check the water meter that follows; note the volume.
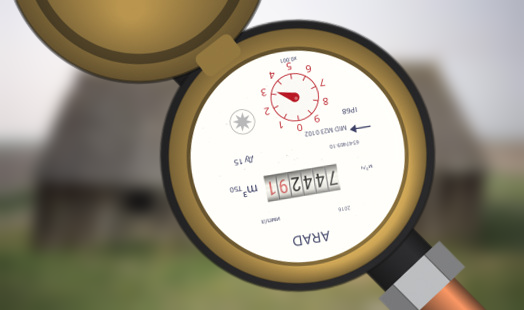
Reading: 7442.913 m³
